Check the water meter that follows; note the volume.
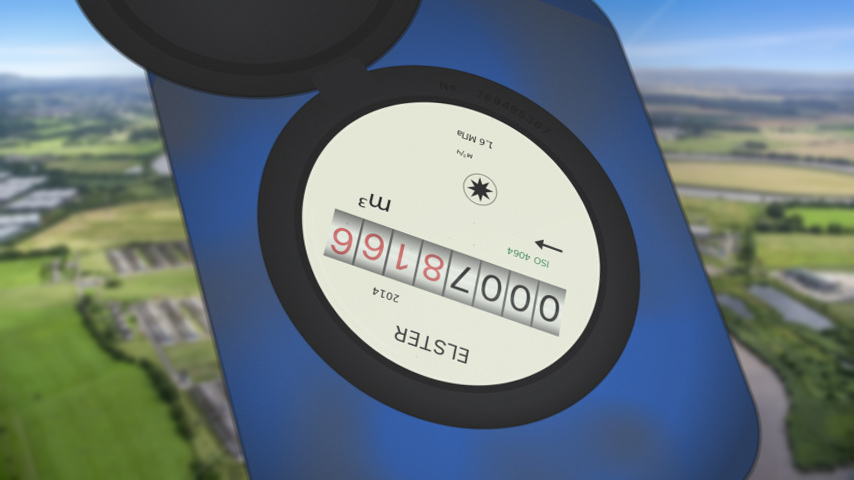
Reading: 7.8166 m³
